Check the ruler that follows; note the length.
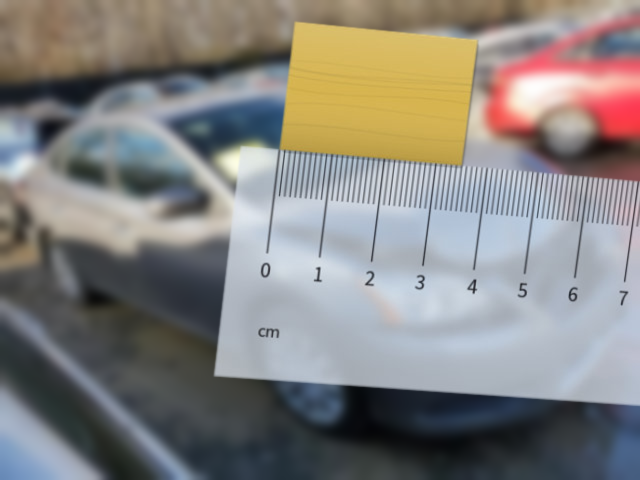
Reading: 3.5 cm
